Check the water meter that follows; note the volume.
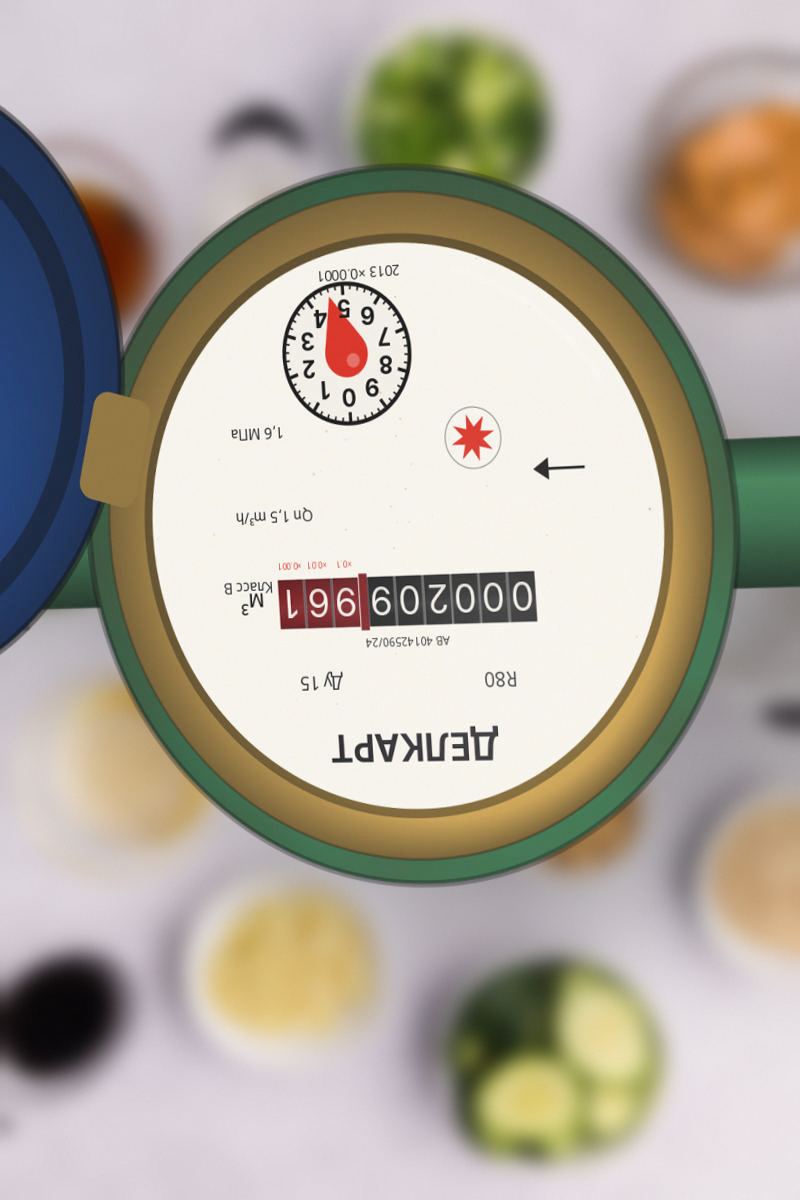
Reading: 209.9614 m³
